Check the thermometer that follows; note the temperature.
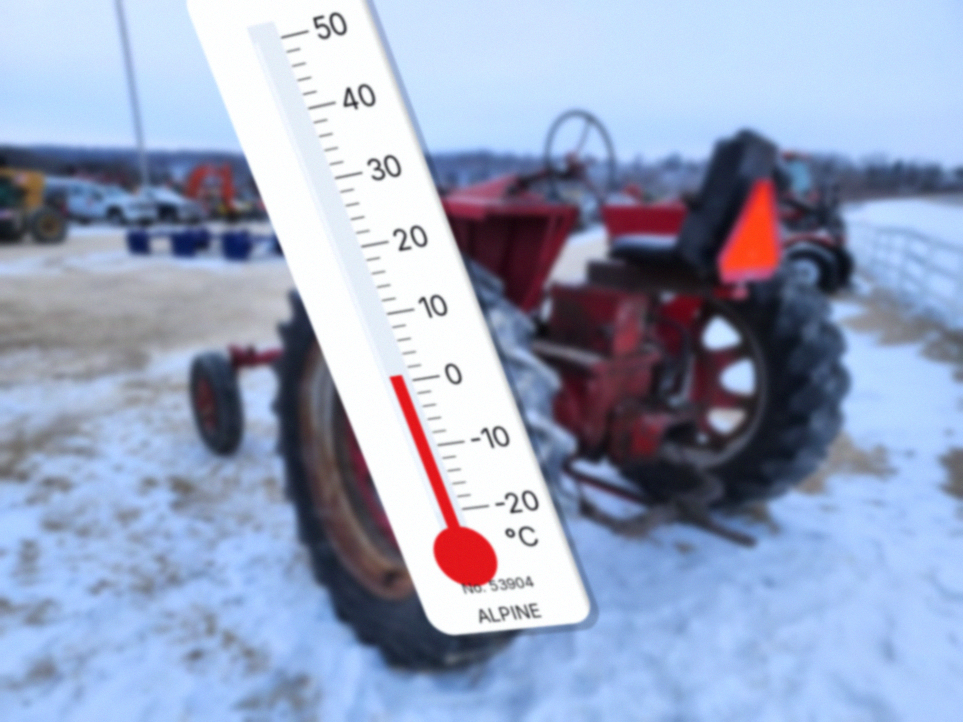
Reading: 1 °C
